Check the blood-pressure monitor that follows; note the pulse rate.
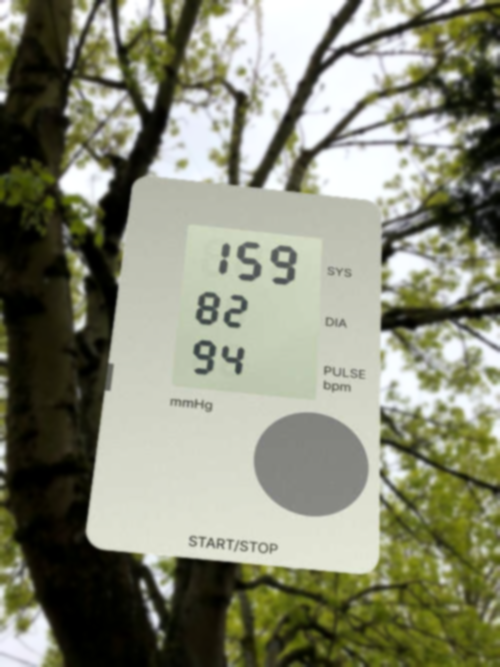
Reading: 94 bpm
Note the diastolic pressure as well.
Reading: 82 mmHg
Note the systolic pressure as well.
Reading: 159 mmHg
